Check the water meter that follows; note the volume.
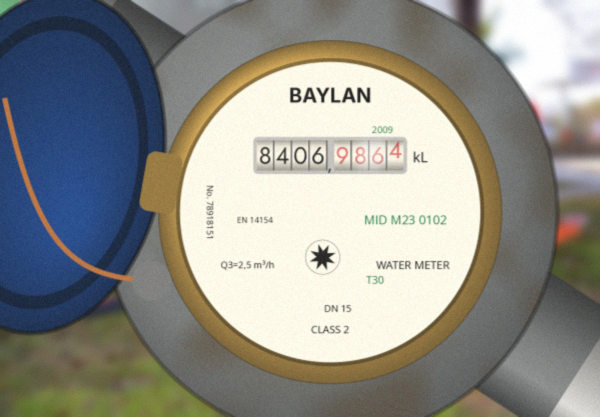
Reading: 8406.9864 kL
